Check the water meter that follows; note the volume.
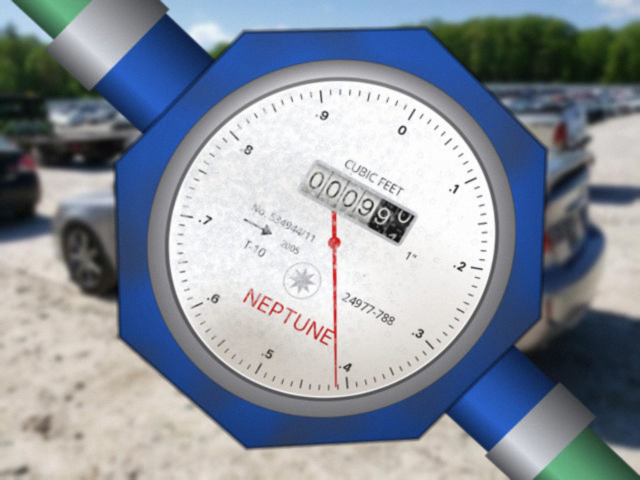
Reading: 990.41 ft³
